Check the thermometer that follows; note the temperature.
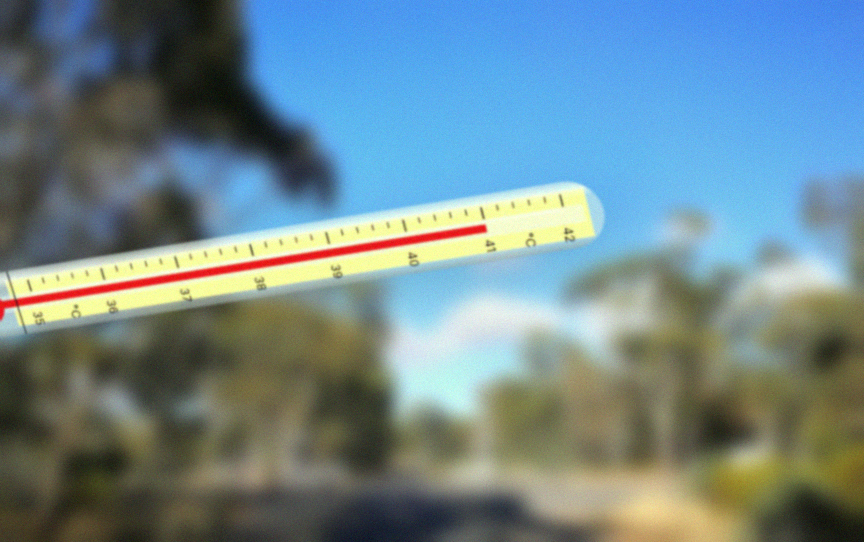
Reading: 41 °C
